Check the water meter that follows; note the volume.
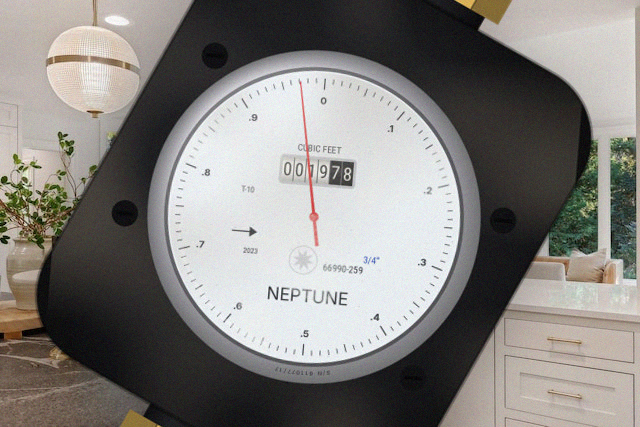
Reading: 1977.97 ft³
